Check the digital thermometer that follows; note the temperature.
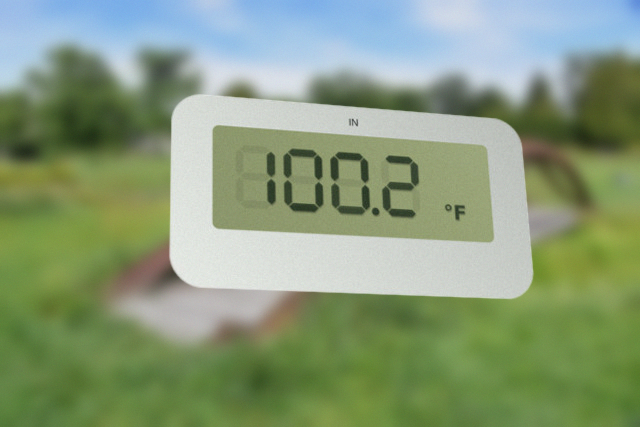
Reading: 100.2 °F
